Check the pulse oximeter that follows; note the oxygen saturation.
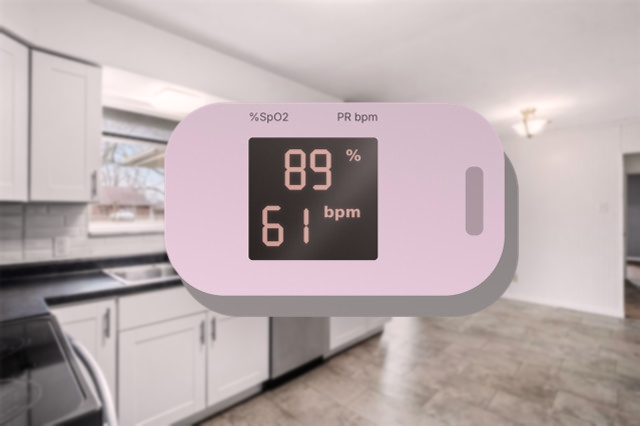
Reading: 89 %
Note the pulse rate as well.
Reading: 61 bpm
